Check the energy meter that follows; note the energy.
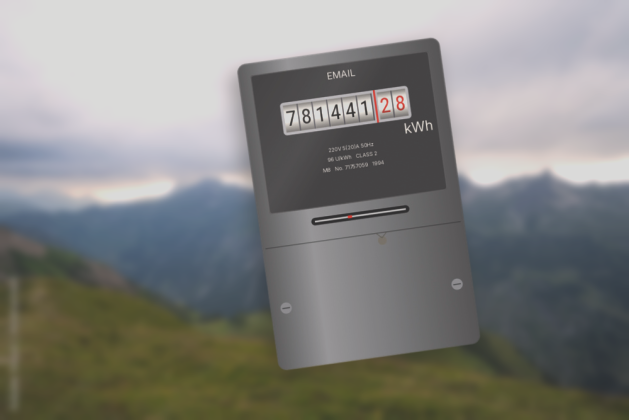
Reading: 781441.28 kWh
